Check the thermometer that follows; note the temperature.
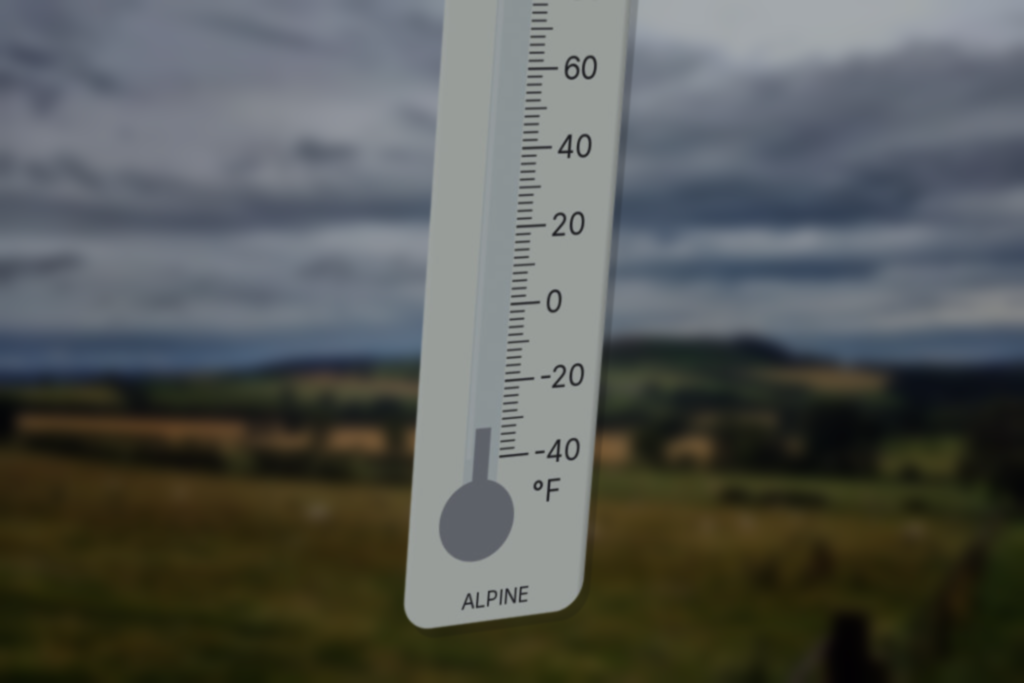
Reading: -32 °F
